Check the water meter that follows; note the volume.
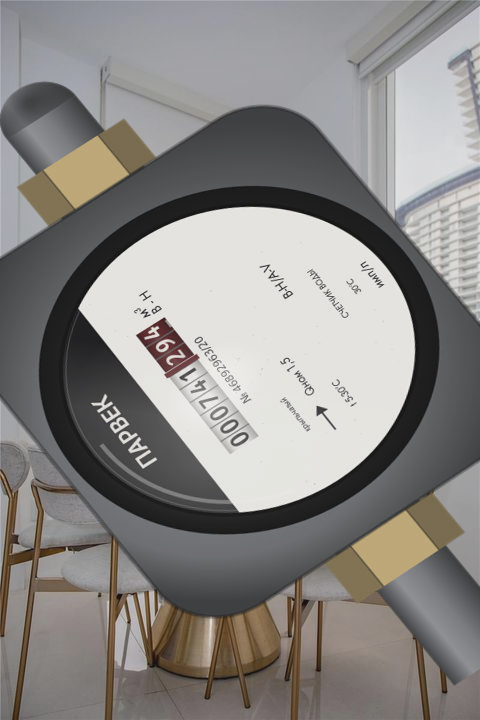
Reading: 741.294 m³
